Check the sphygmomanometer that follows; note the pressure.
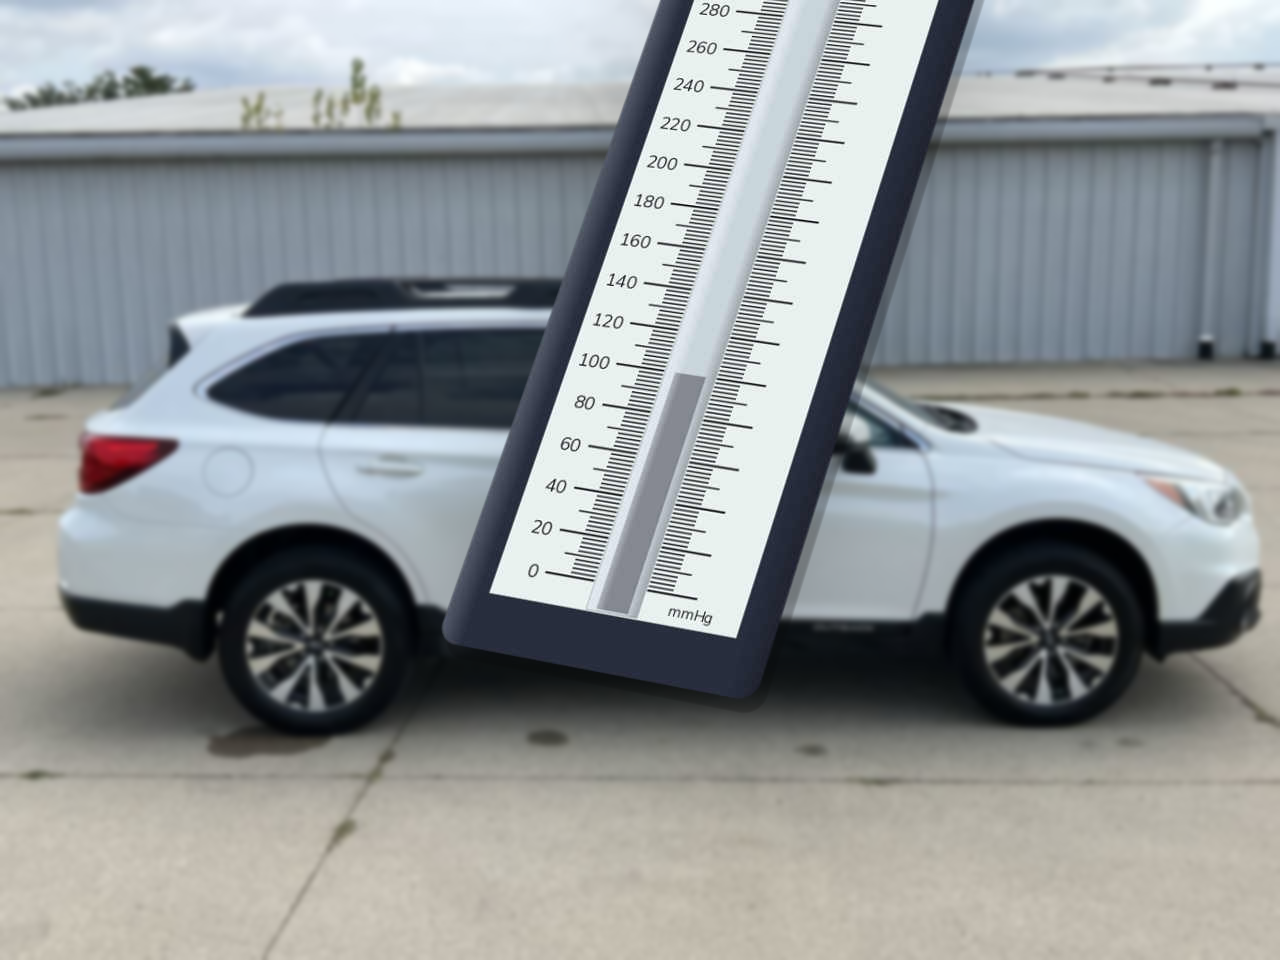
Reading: 100 mmHg
